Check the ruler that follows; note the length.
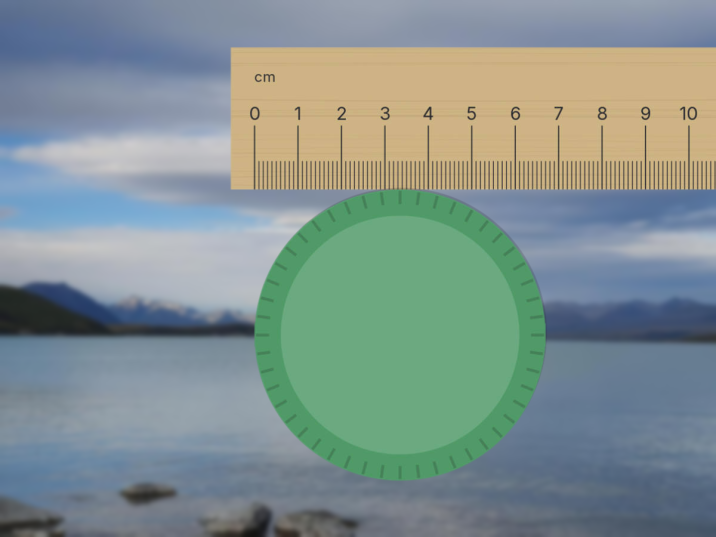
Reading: 6.7 cm
